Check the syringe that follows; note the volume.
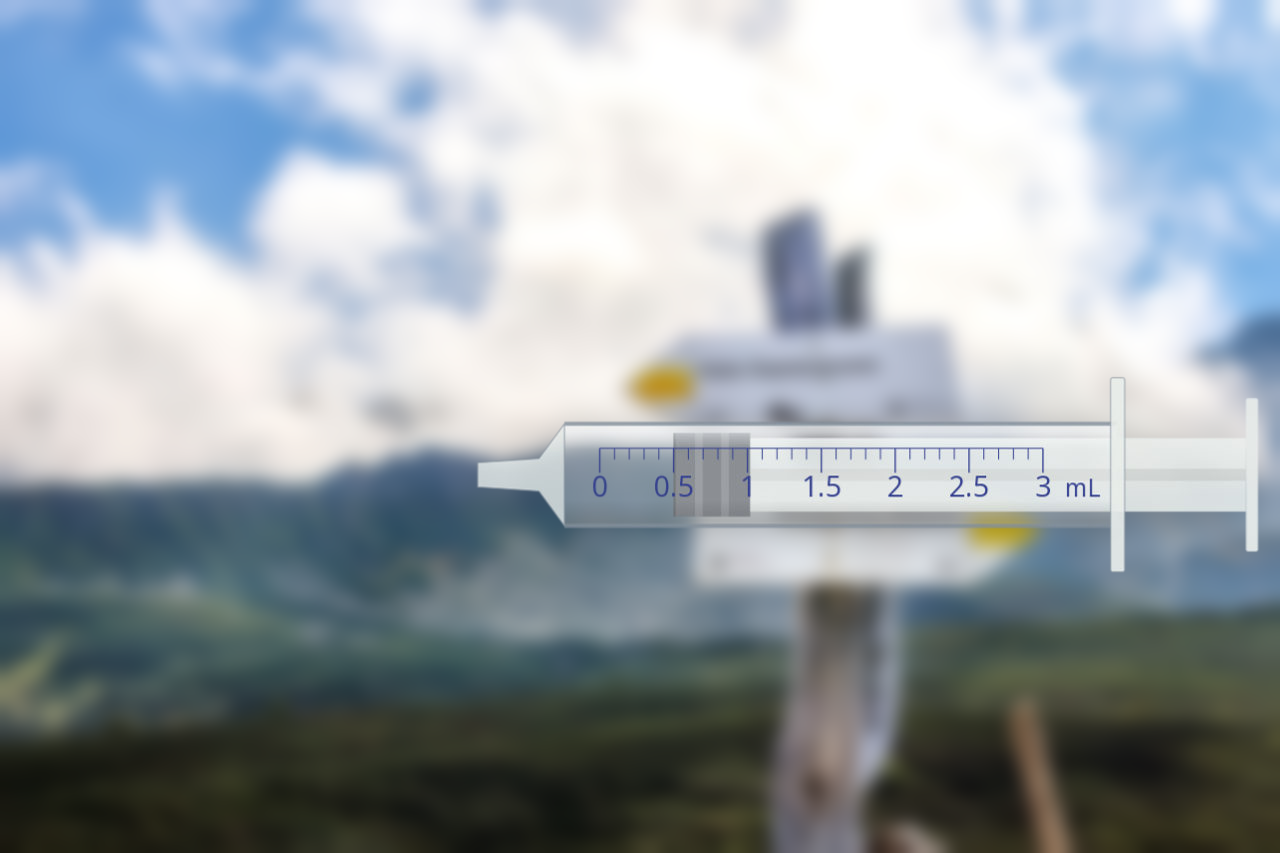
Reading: 0.5 mL
